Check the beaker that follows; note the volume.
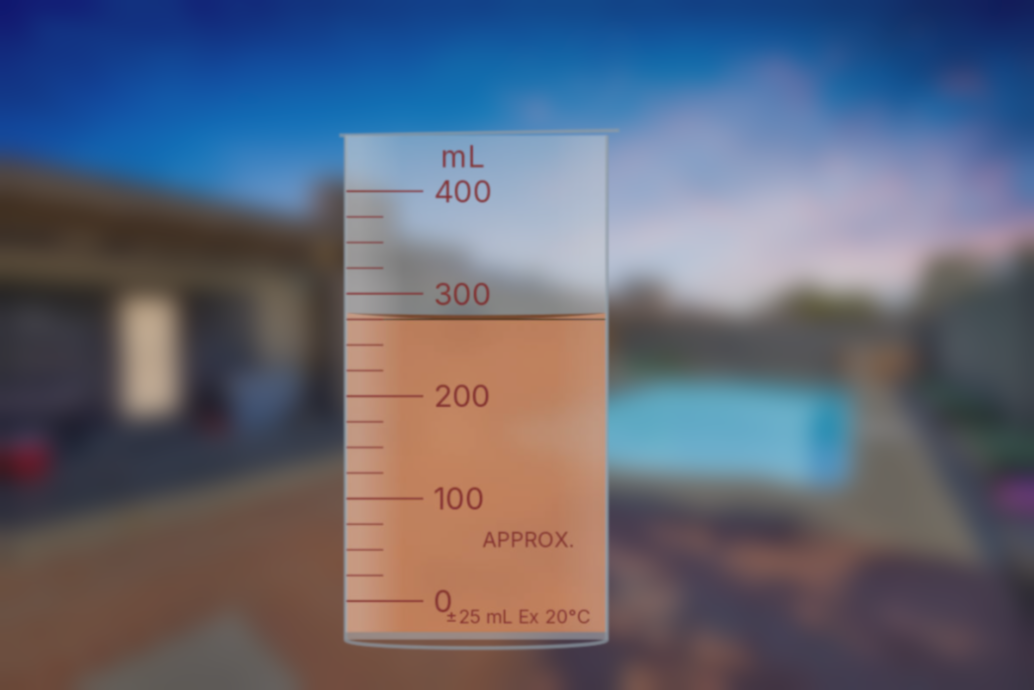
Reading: 275 mL
